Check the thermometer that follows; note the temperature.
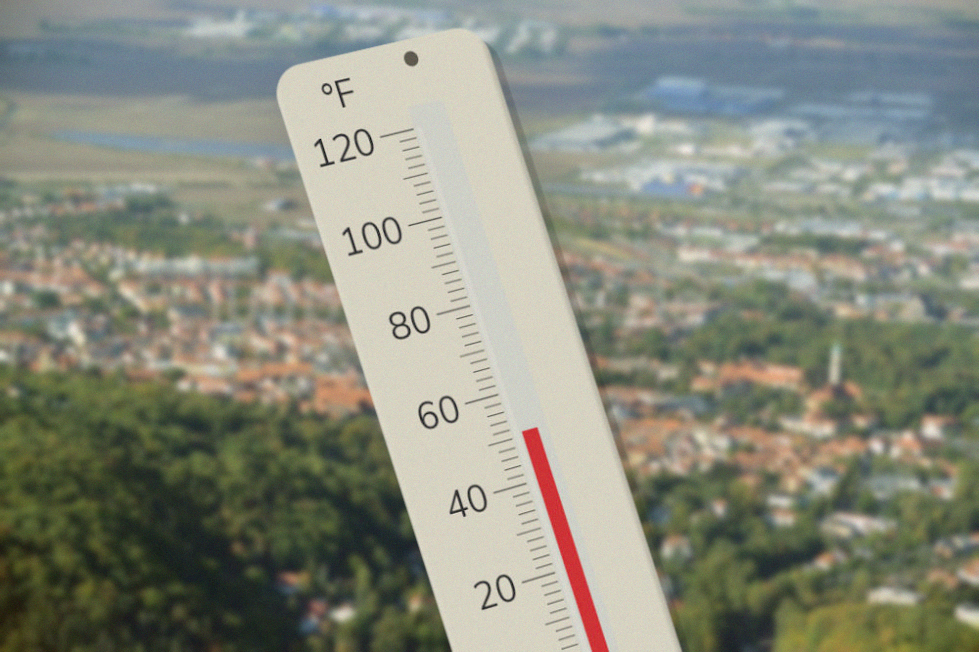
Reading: 51 °F
